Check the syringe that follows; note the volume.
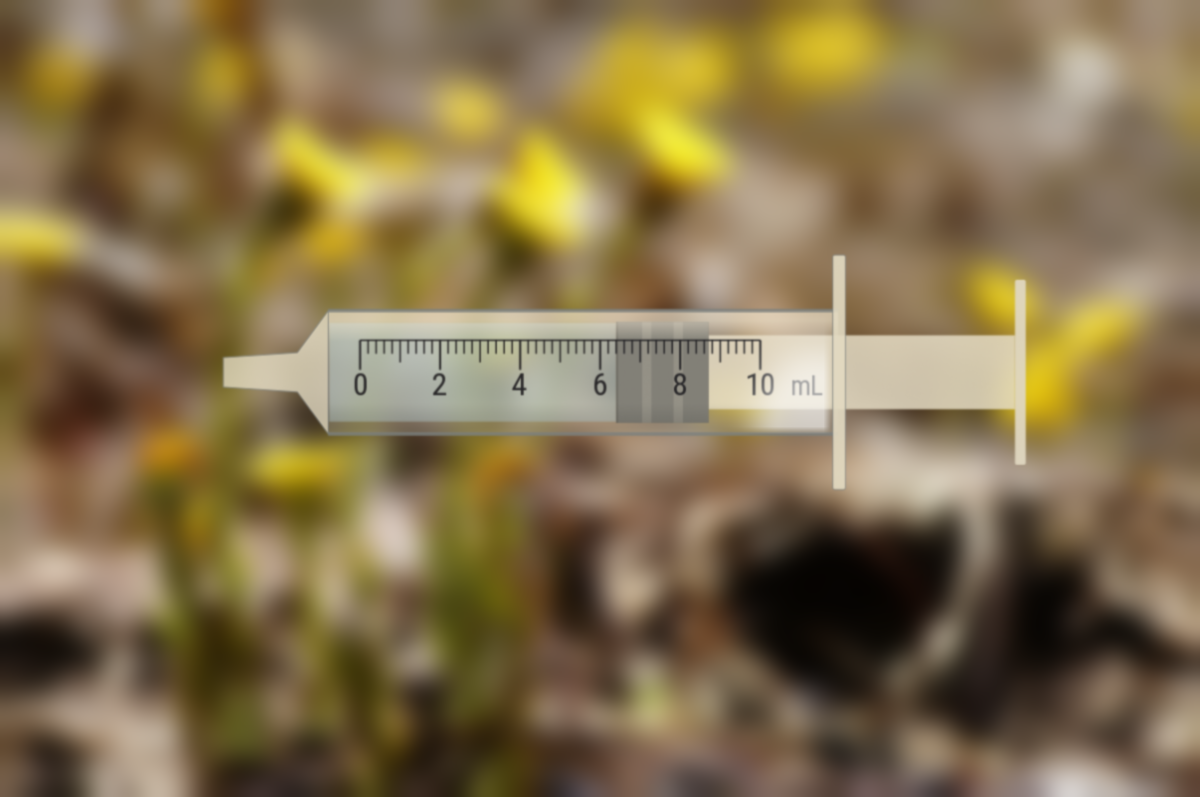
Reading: 6.4 mL
